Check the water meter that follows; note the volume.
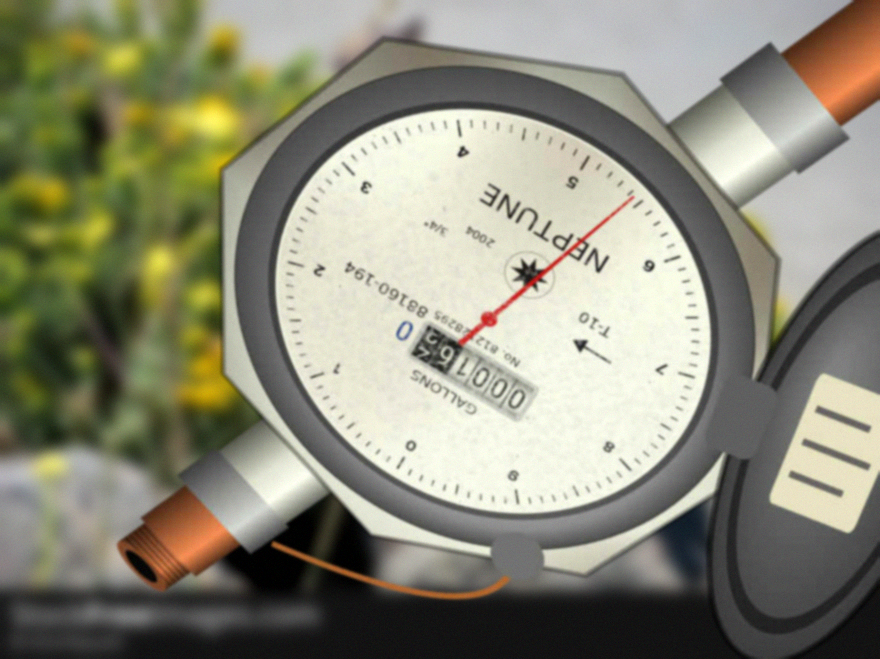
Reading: 1625.4 gal
